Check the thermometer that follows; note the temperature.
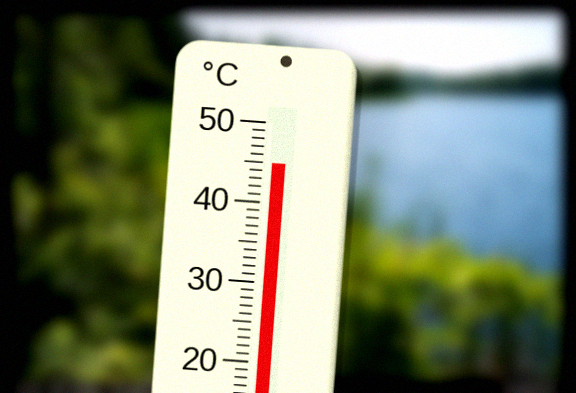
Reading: 45 °C
